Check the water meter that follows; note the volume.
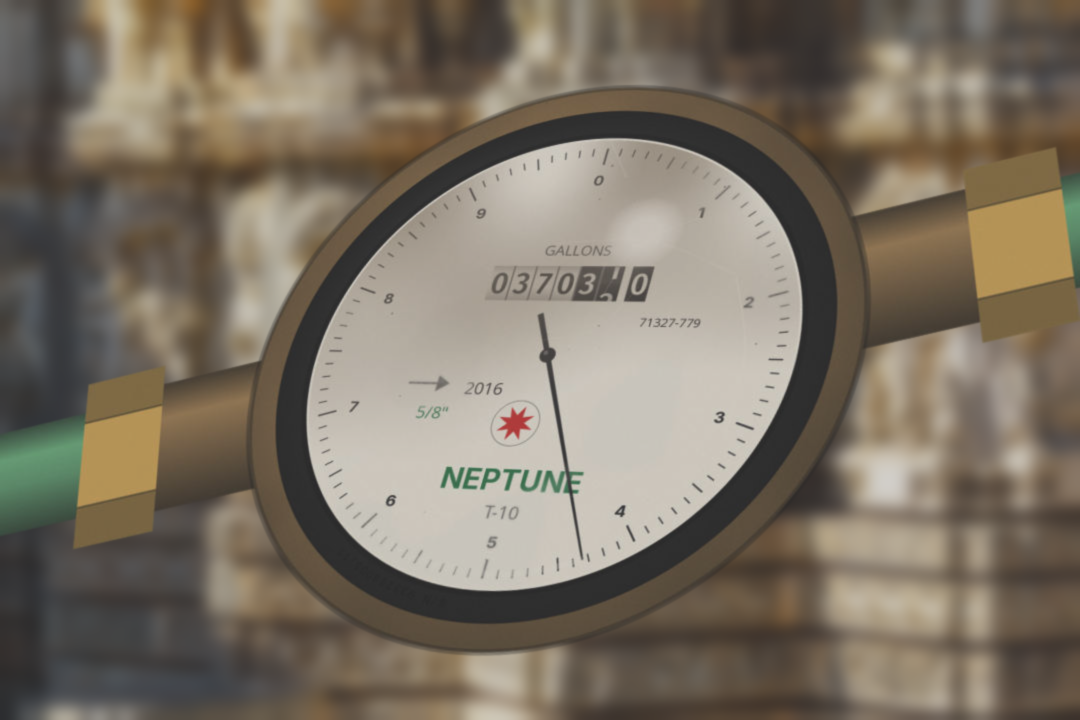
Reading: 370314.3 gal
